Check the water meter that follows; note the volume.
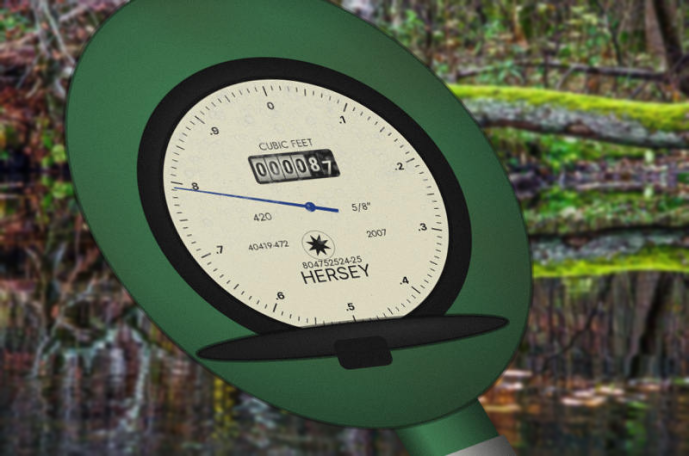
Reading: 86.79 ft³
